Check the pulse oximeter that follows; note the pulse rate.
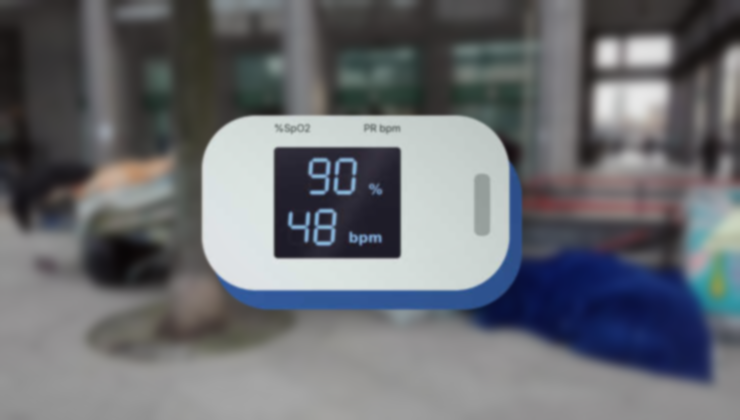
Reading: 48 bpm
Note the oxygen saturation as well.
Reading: 90 %
